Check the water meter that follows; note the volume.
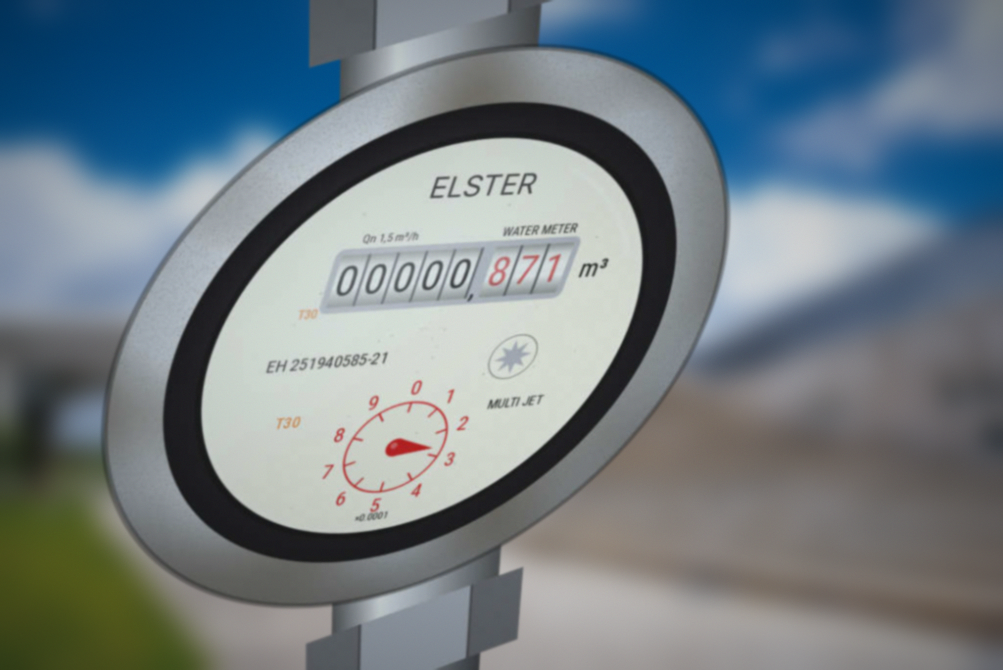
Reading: 0.8712 m³
